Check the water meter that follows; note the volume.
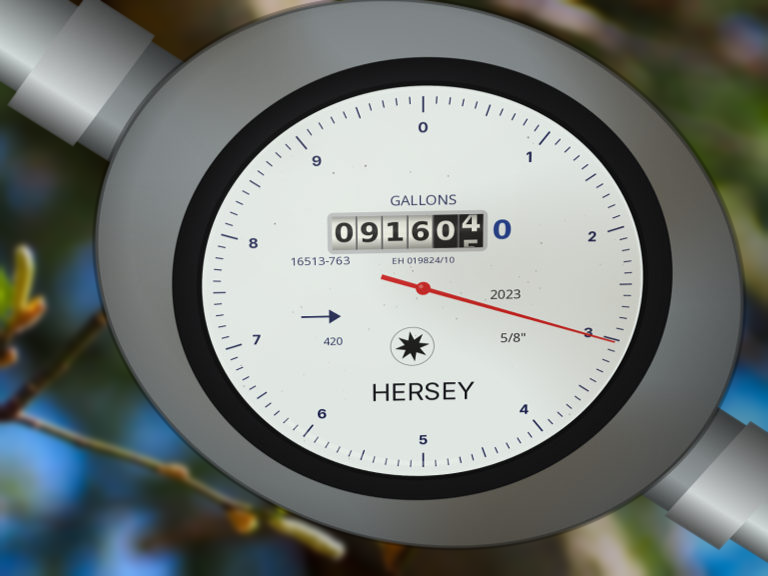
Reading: 916043.0 gal
